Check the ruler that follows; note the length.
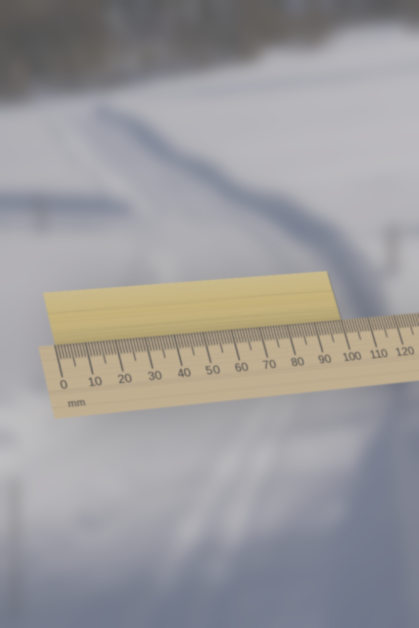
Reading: 100 mm
